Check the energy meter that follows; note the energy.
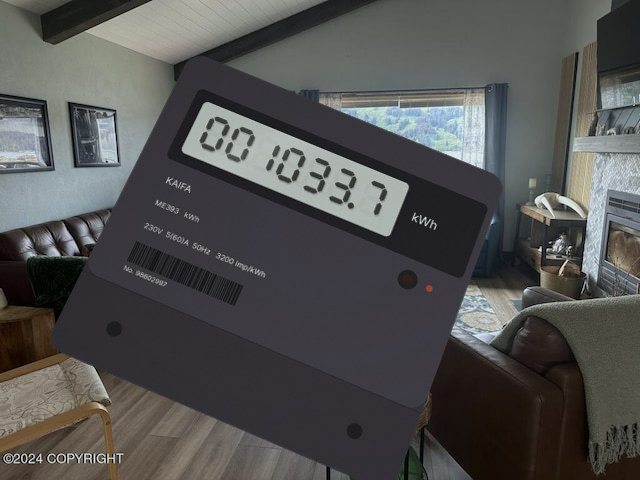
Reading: 1033.7 kWh
